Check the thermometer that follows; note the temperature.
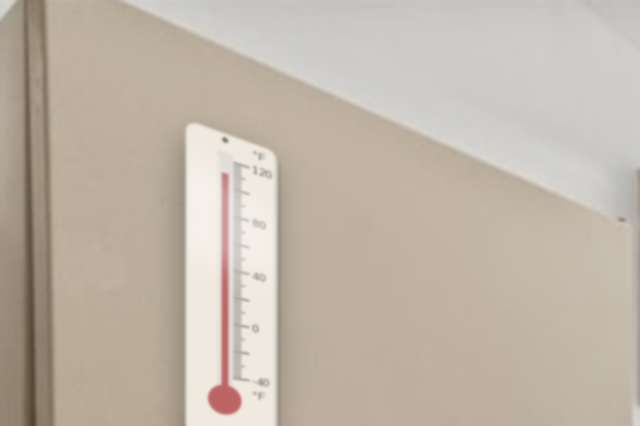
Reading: 110 °F
